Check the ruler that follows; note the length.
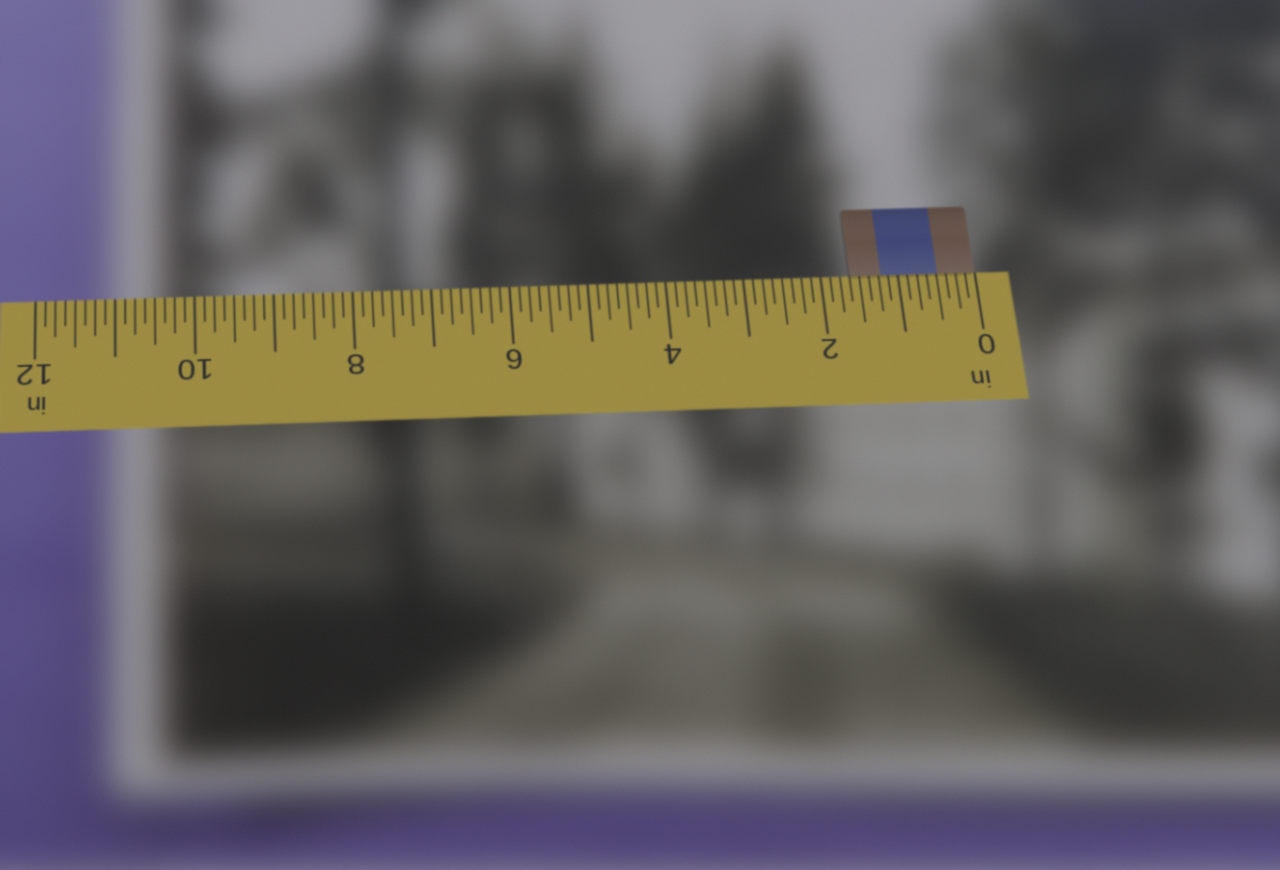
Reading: 1.625 in
